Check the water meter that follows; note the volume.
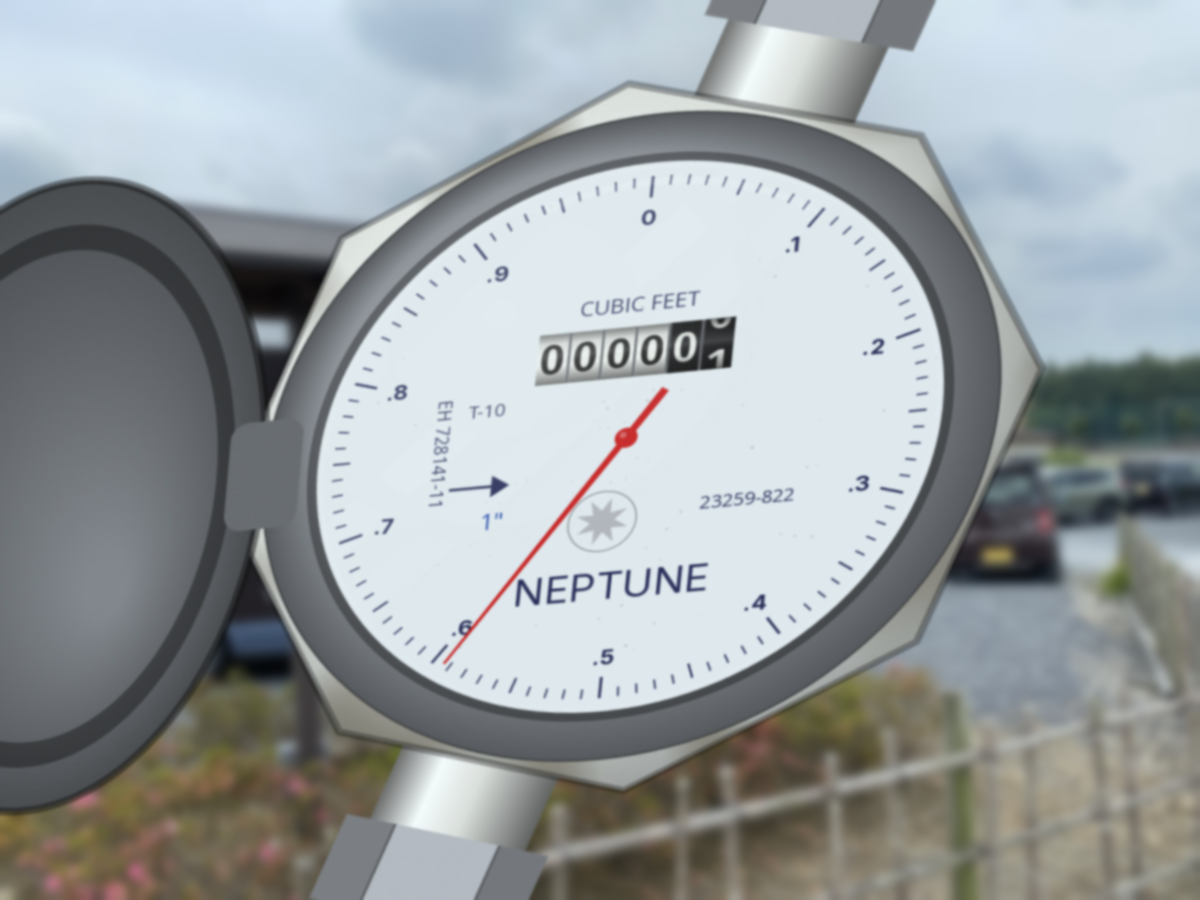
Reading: 0.59 ft³
